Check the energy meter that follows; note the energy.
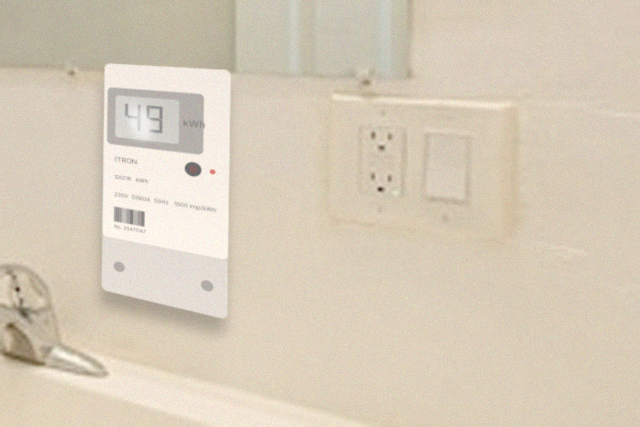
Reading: 49 kWh
